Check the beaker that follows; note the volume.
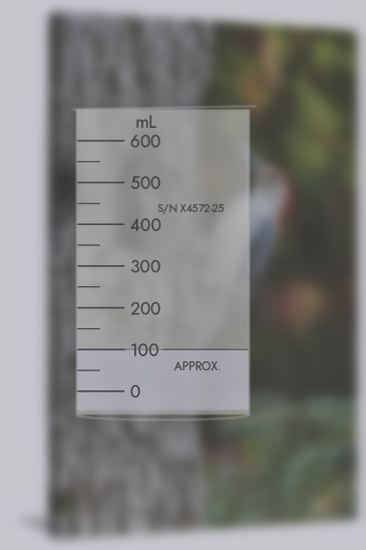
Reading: 100 mL
